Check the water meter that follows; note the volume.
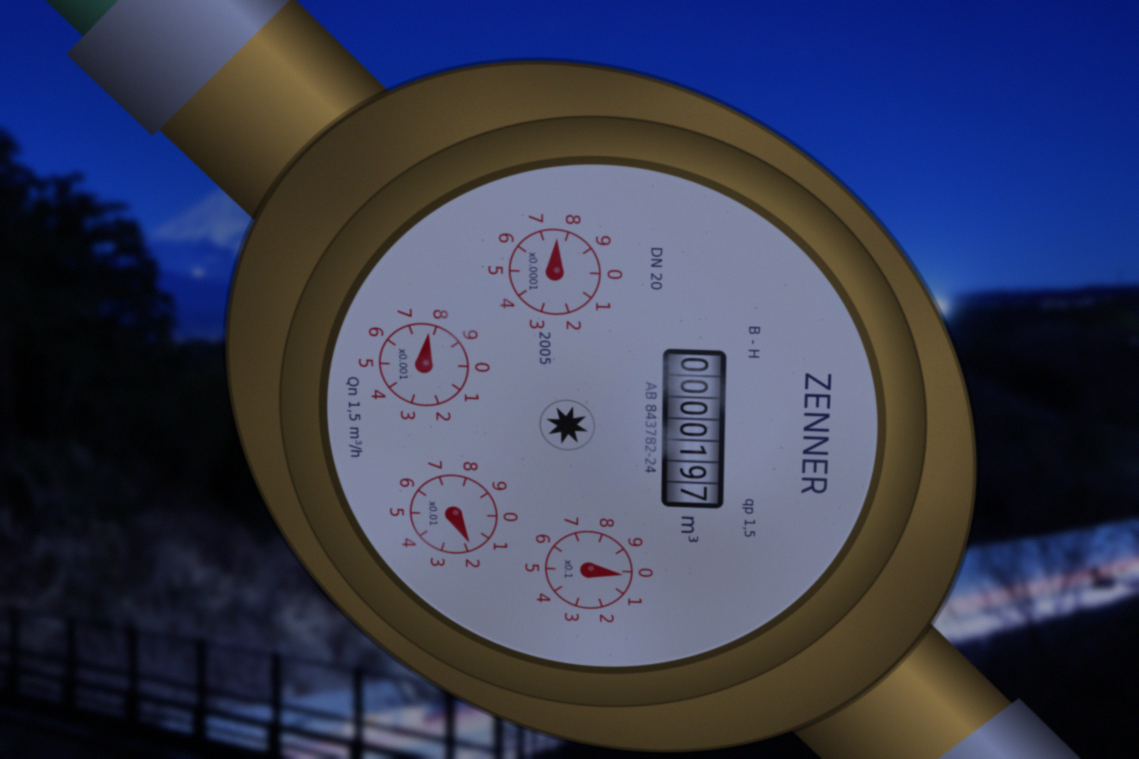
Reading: 197.0177 m³
